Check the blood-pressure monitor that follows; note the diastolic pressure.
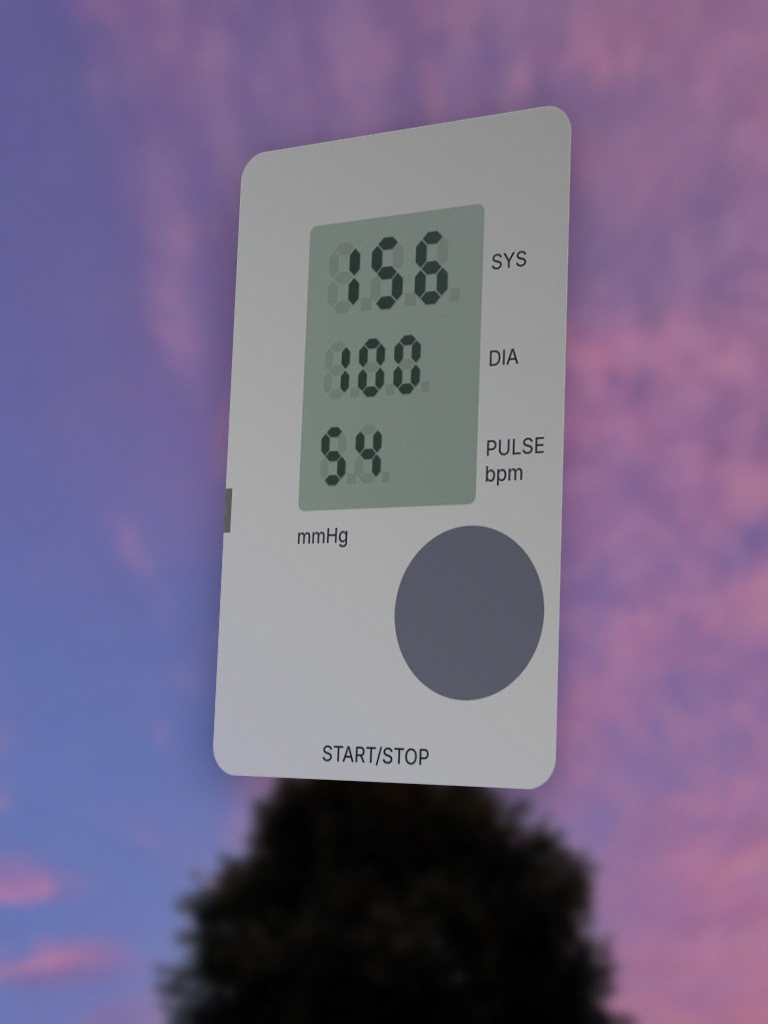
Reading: 100 mmHg
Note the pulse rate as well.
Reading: 54 bpm
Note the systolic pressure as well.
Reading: 156 mmHg
